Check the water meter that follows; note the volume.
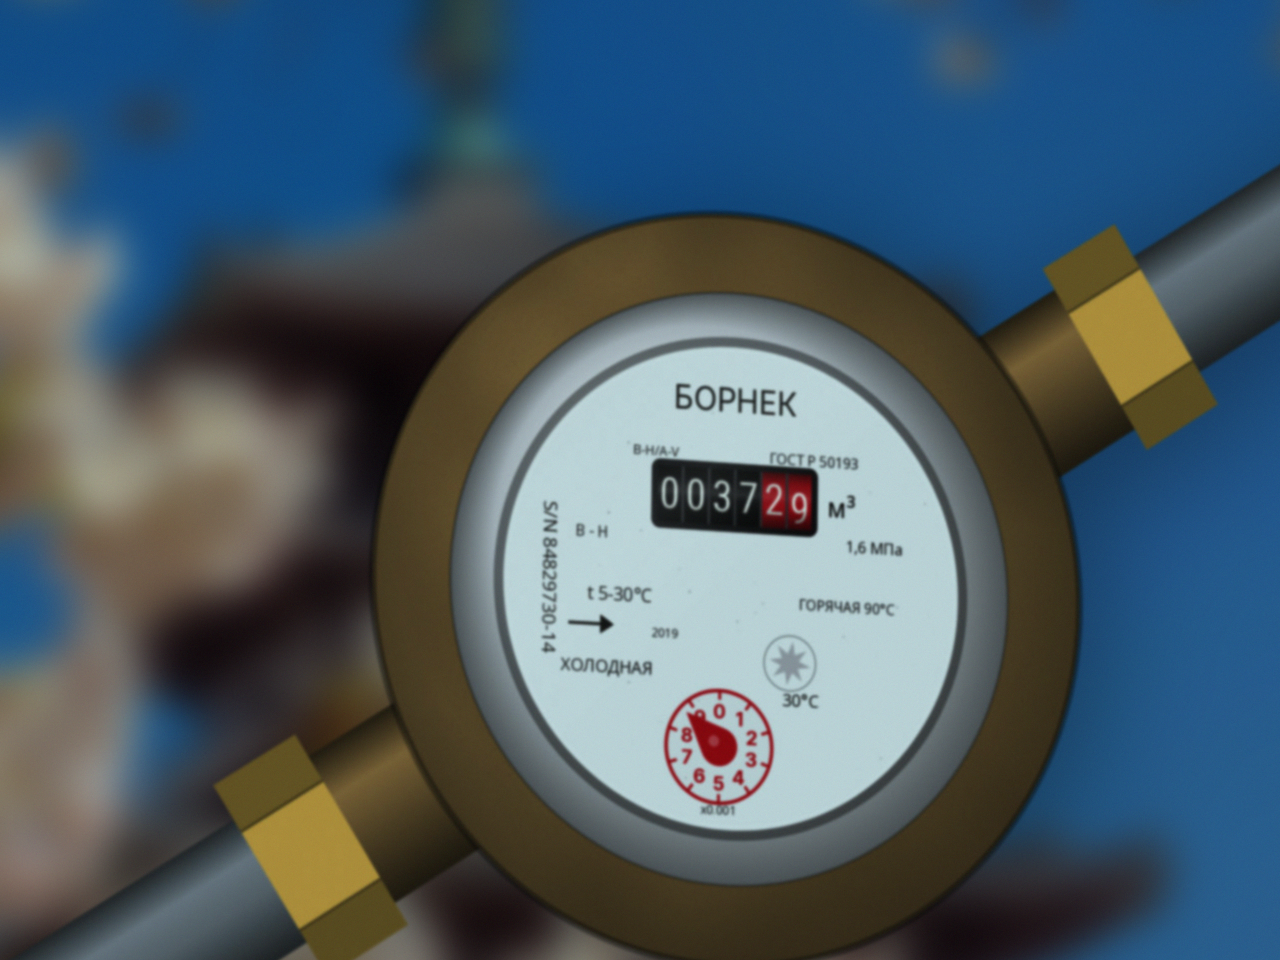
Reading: 37.288 m³
